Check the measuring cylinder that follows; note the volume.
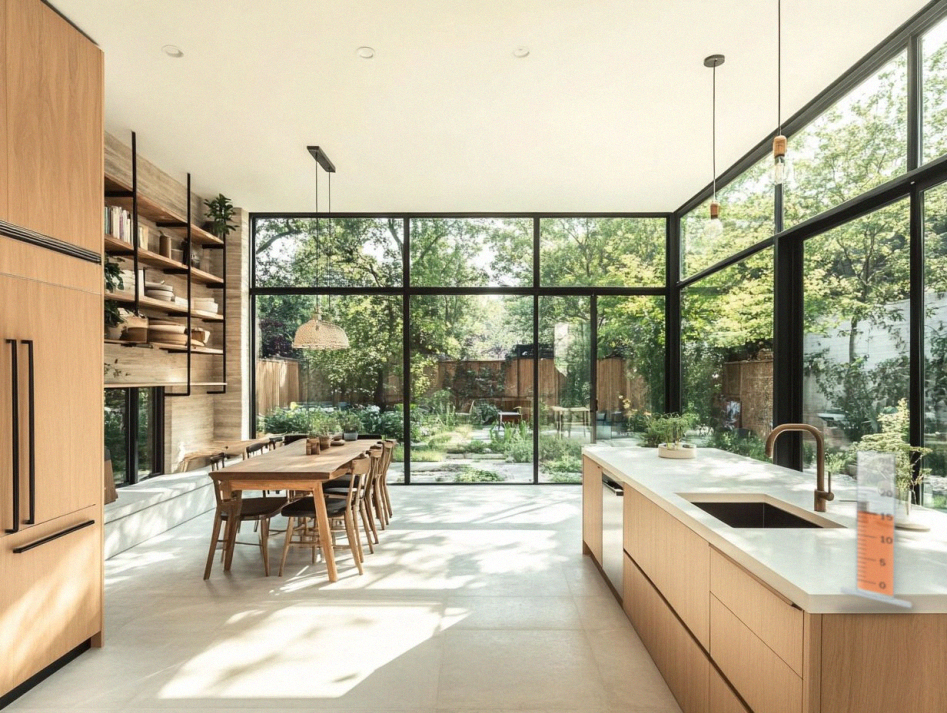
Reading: 15 mL
